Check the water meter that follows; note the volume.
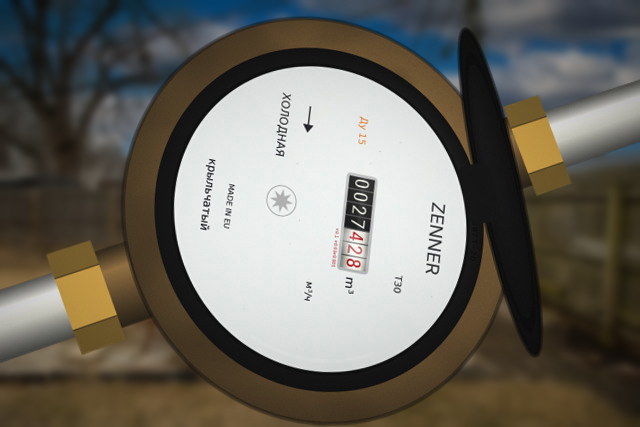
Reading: 27.428 m³
